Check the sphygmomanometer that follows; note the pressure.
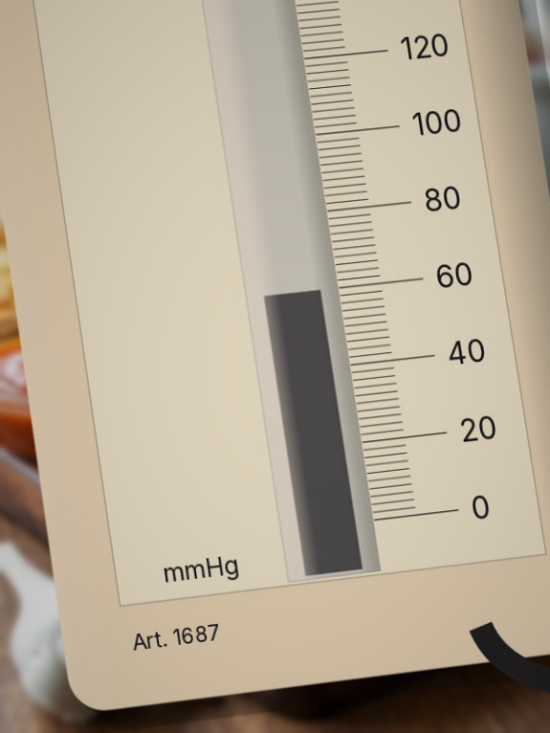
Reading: 60 mmHg
